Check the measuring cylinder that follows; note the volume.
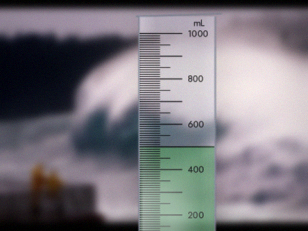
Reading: 500 mL
